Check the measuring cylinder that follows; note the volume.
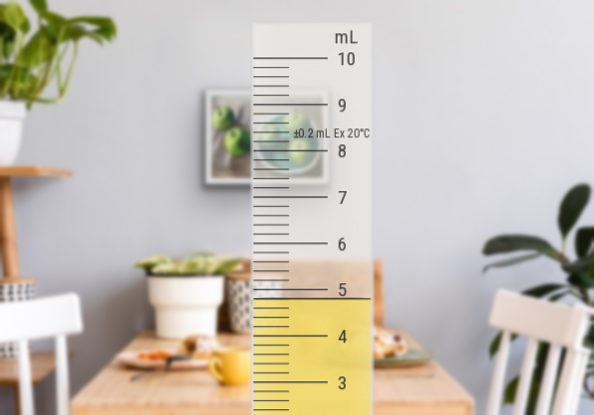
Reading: 4.8 mL
